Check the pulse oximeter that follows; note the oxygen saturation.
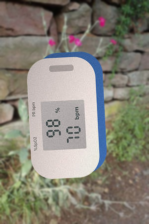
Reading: 98 %
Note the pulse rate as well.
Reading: 70 bpm
